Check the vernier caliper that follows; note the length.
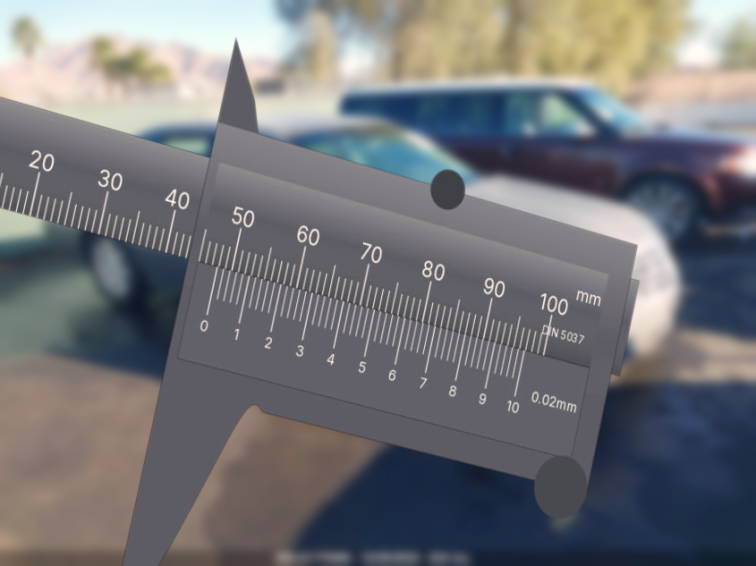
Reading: 47.8 mm
